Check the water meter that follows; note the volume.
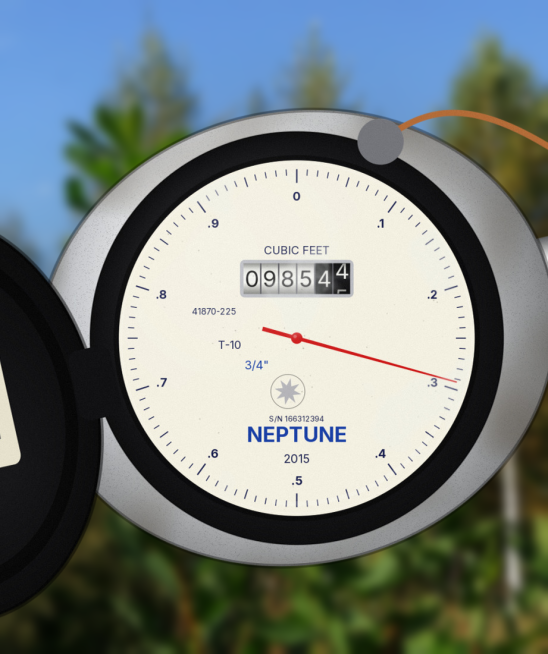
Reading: 98544.29 ft³
